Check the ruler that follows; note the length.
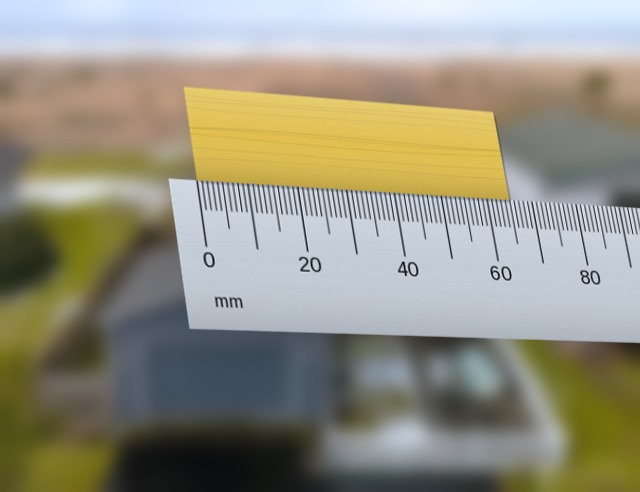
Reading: 65 mm
